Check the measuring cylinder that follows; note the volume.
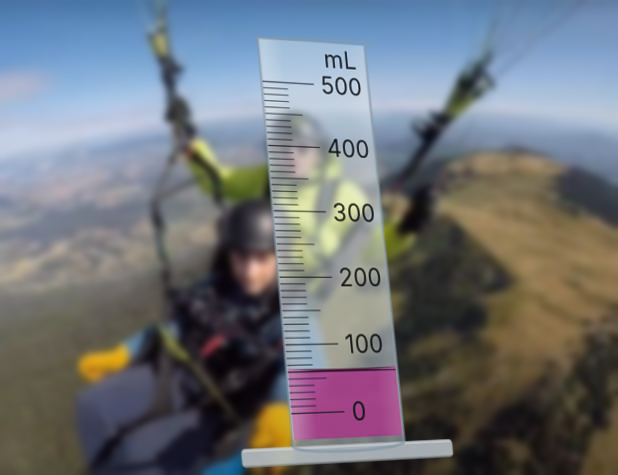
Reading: 60 mL
